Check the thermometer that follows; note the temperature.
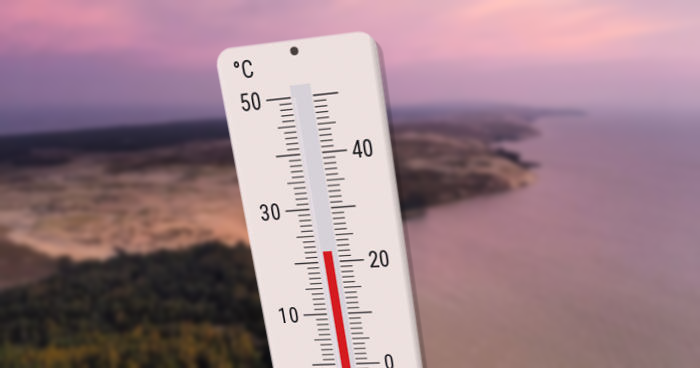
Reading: 22 °C
